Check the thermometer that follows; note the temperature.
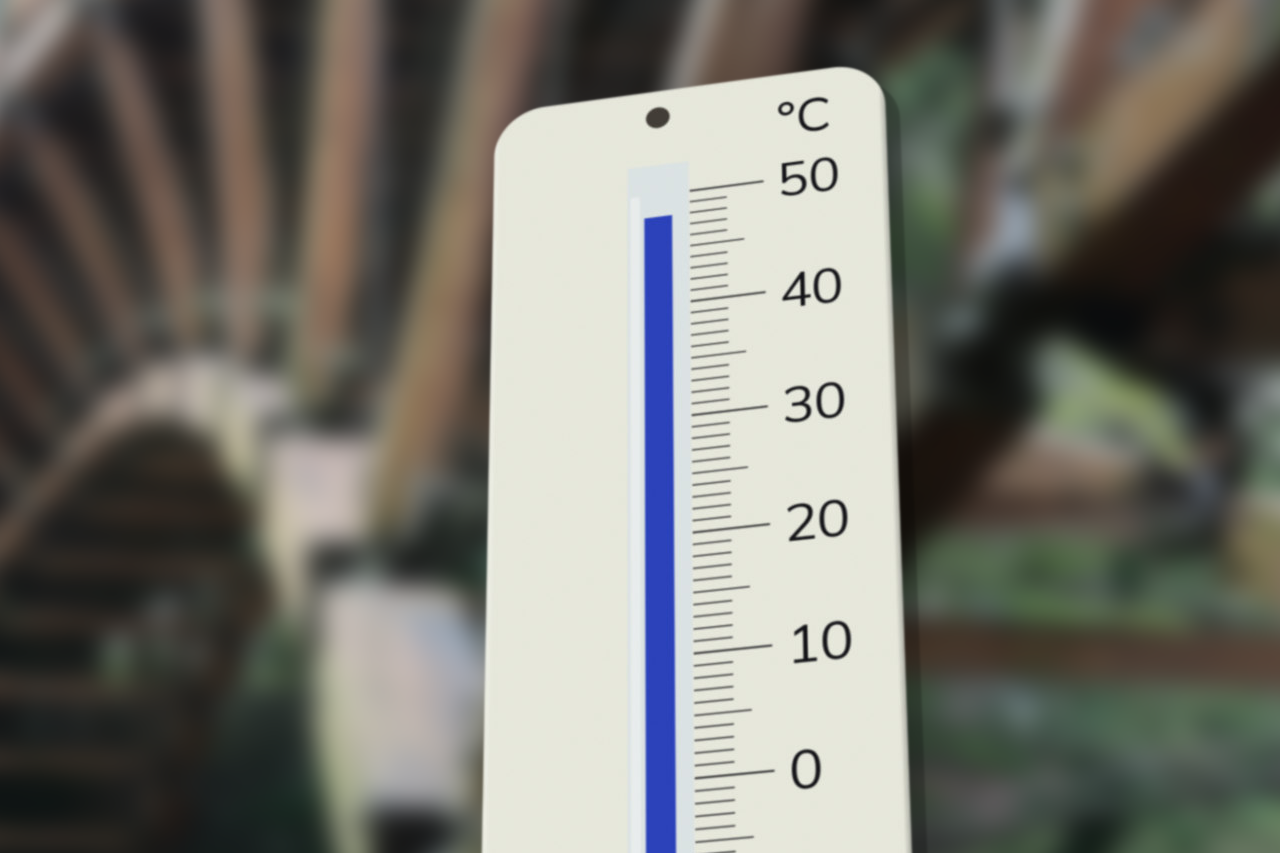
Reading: 48 °C
